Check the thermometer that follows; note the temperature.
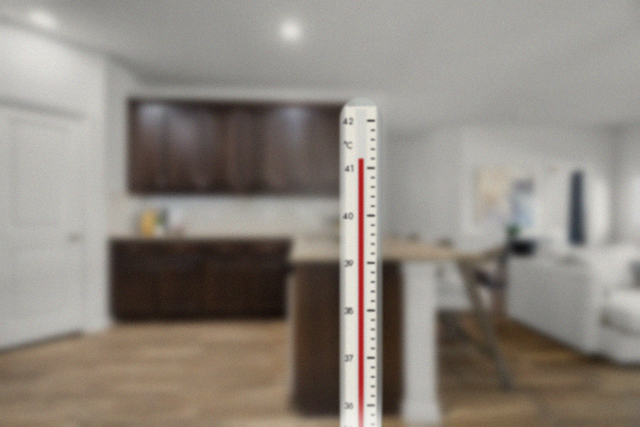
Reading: 41.2 °C
